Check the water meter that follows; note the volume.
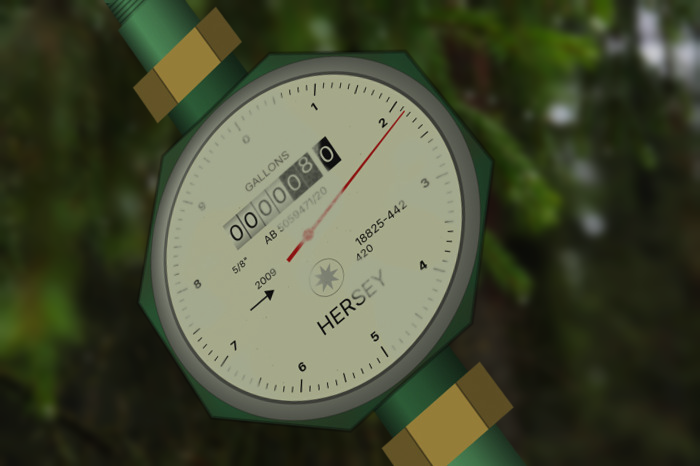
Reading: 82.1 gal
